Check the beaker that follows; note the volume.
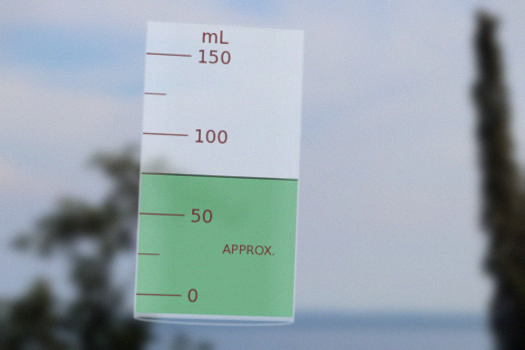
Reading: 75 mL
